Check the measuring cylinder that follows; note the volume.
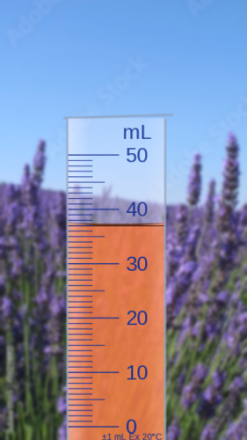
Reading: 37 mL
